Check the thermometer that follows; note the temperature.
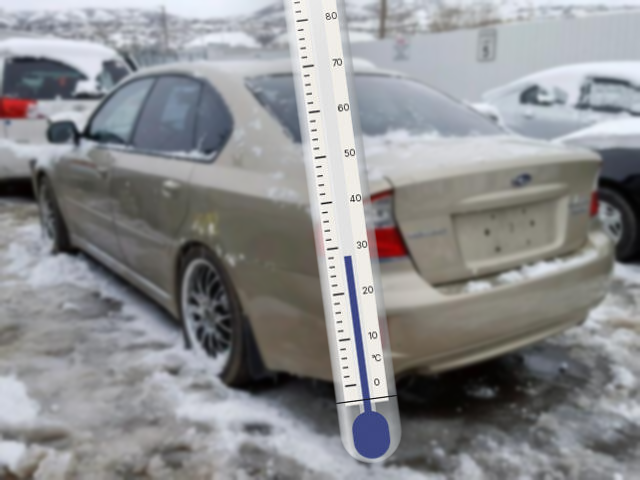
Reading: 28 °C
